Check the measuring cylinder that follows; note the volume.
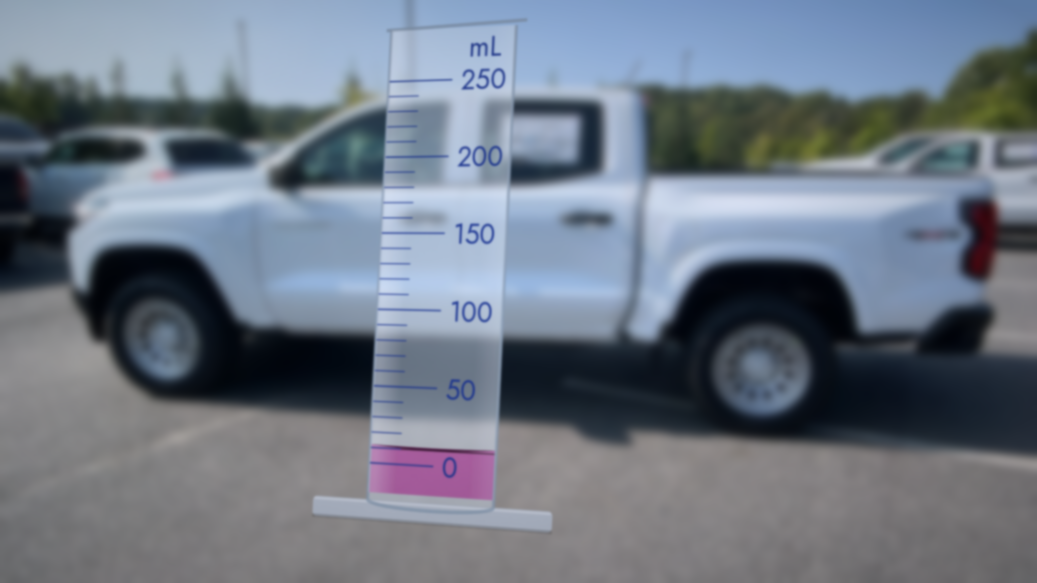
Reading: 10 mL
